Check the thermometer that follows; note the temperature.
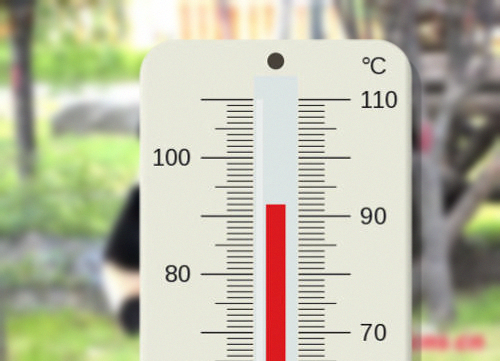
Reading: 92 °C
